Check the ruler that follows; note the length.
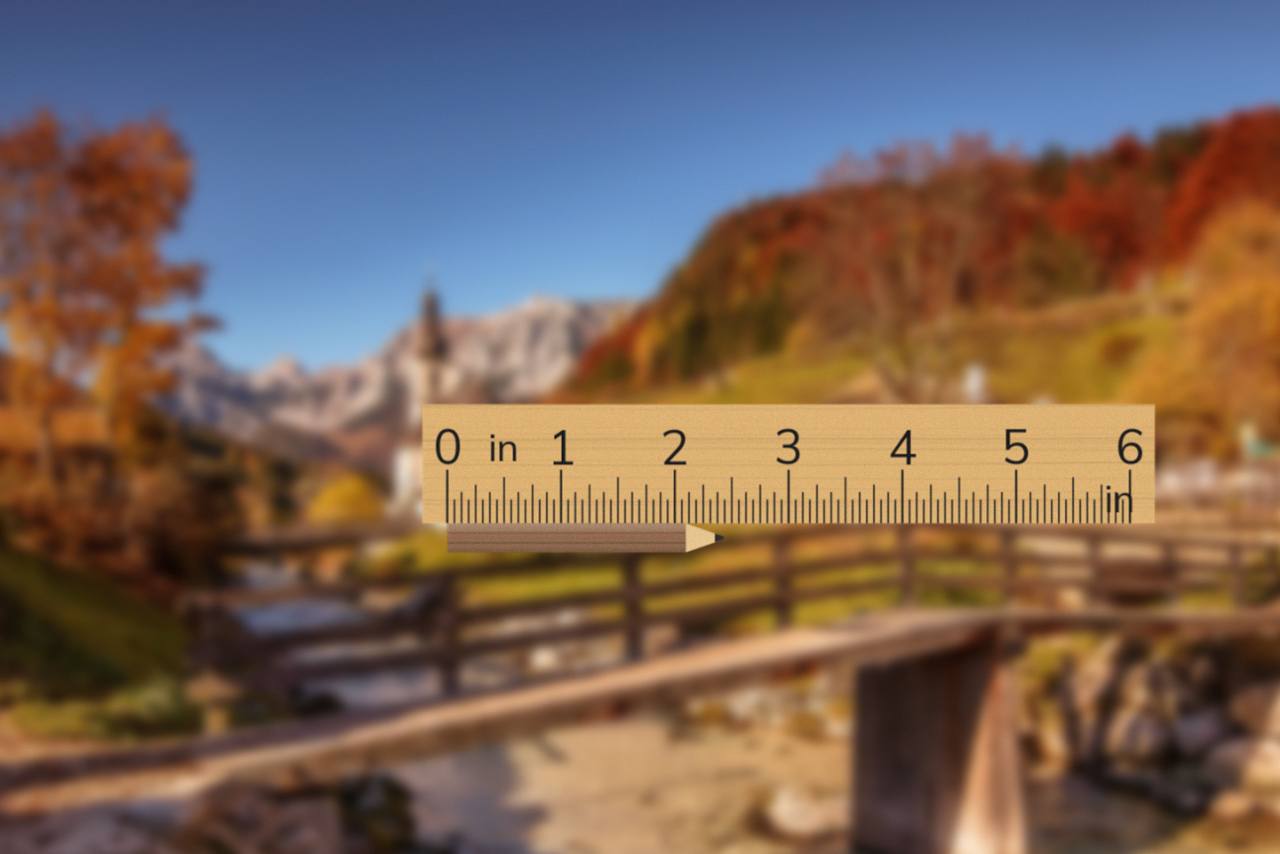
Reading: 2.4375 in
